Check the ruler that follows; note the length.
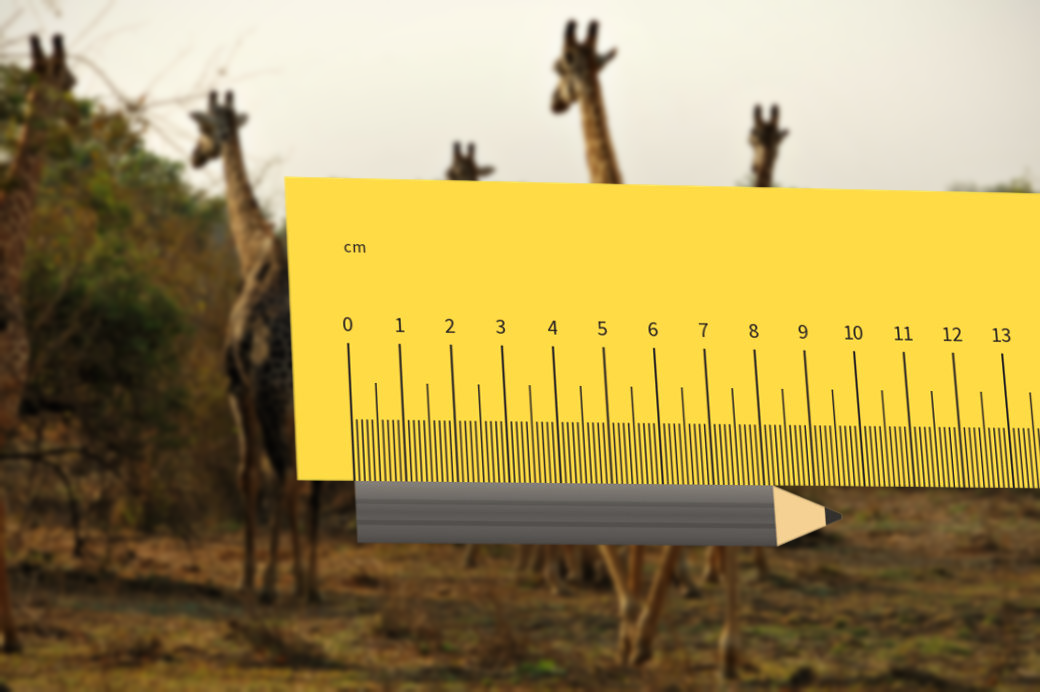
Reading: 9.5 cm
